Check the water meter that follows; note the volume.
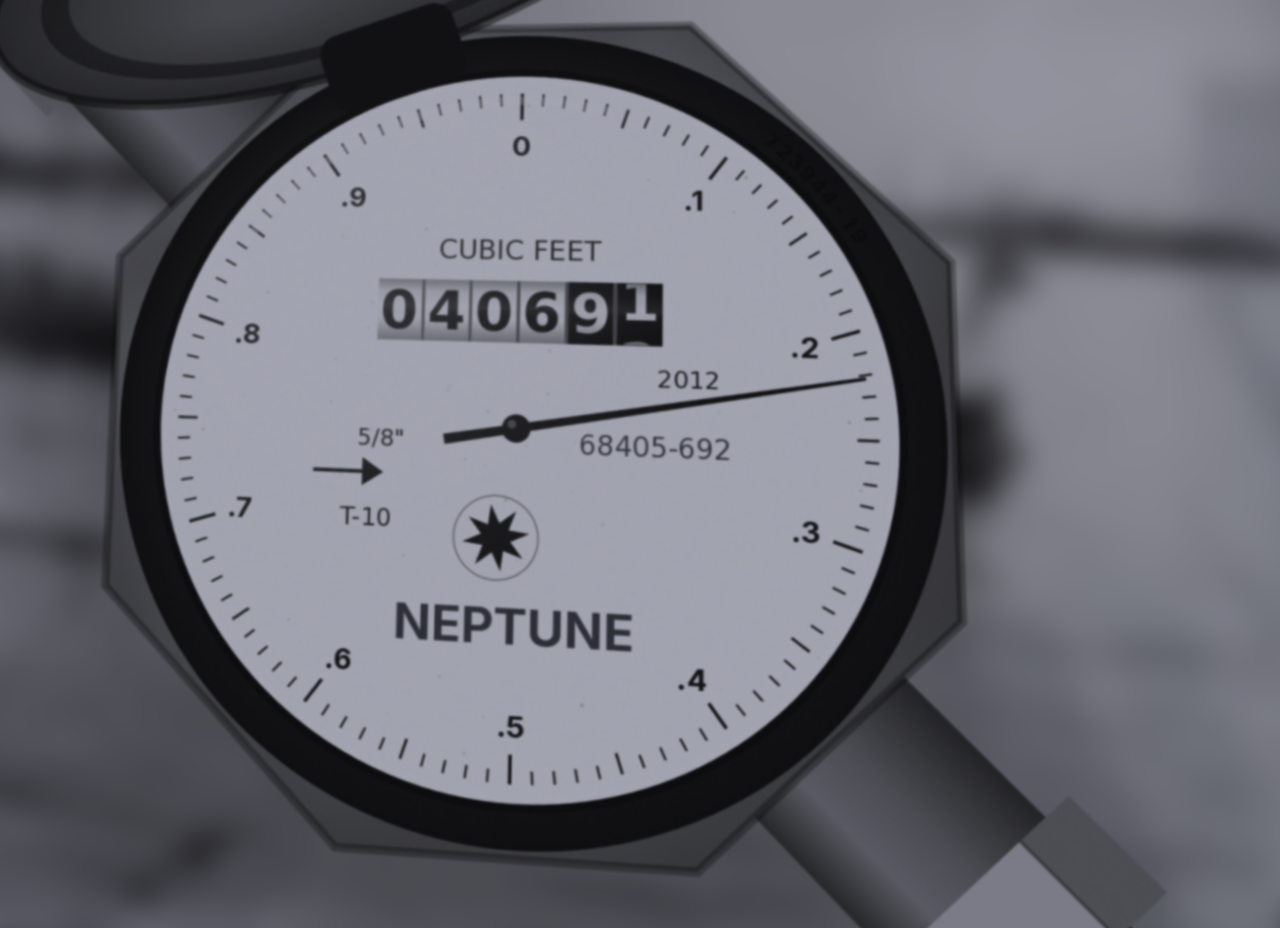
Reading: 40691.22 ft³
